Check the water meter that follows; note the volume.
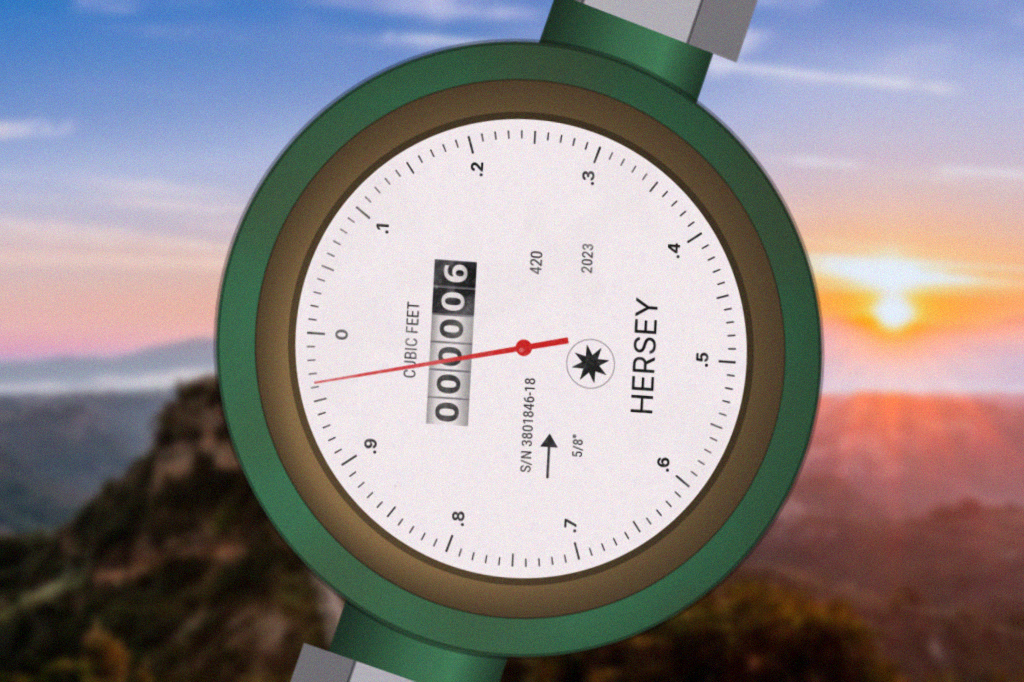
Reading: 5.96 ft³
